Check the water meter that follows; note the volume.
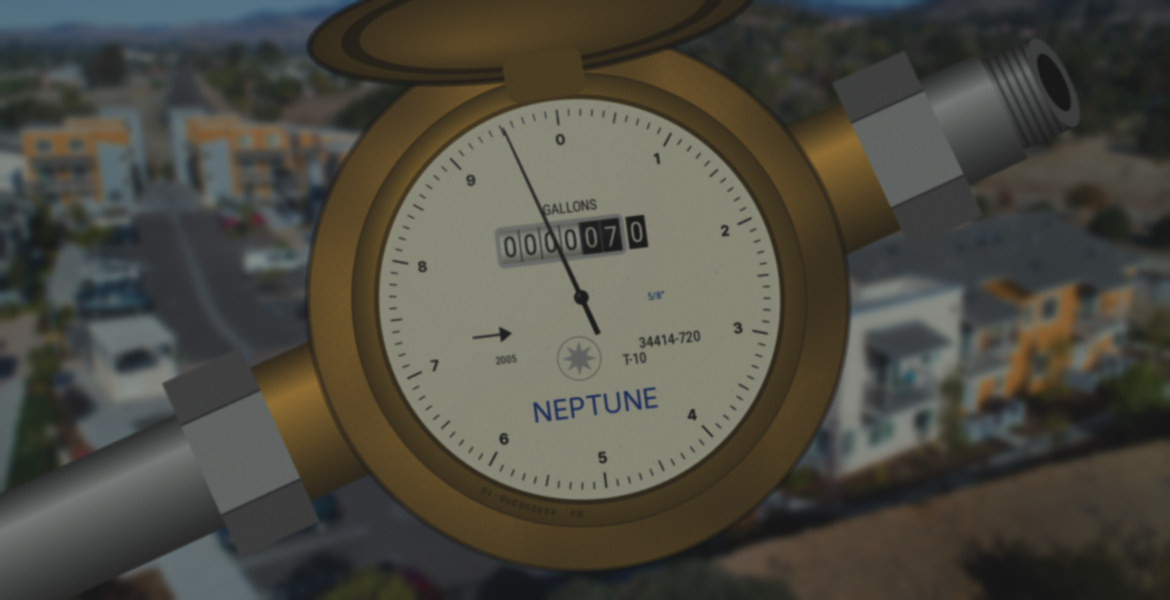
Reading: 69.5 gal
